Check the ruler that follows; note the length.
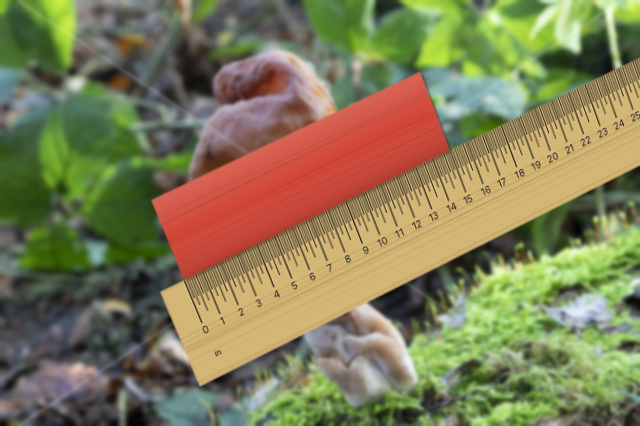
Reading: 15 in
